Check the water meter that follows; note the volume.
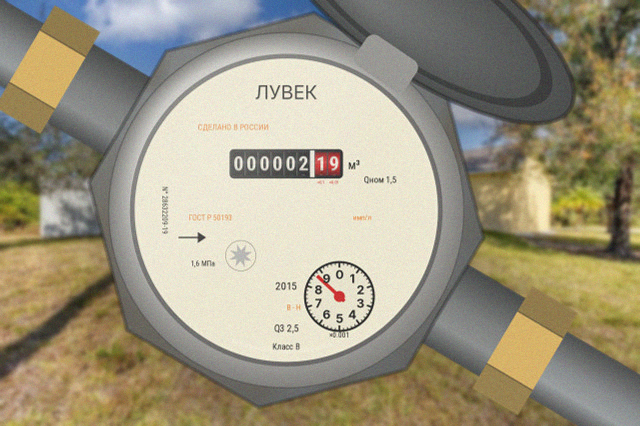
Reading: 2.198 m³
